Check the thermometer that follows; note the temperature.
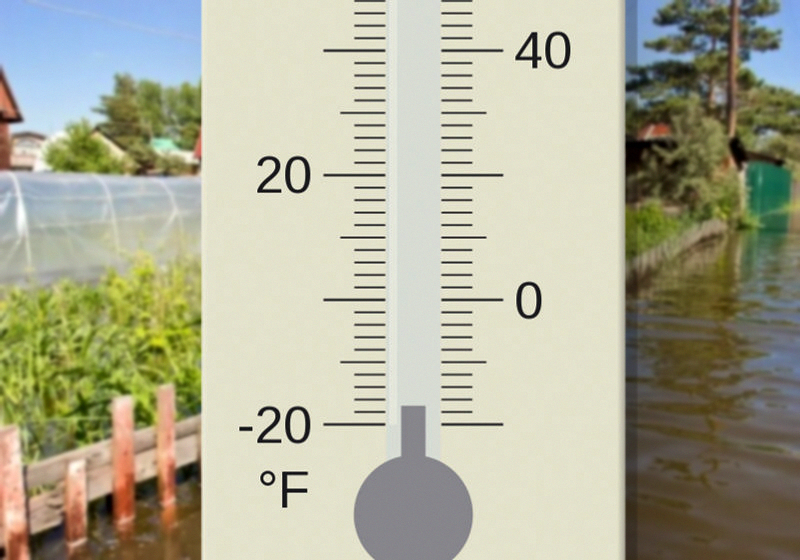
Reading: -17 °F
